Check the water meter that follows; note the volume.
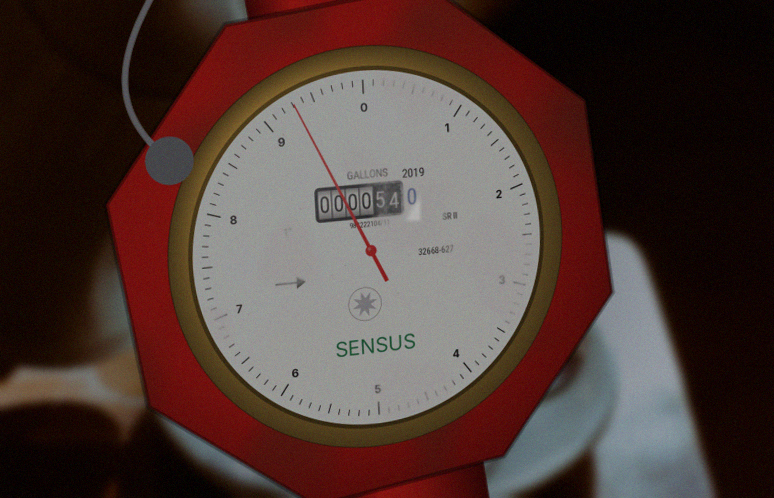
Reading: 539.3 gal
